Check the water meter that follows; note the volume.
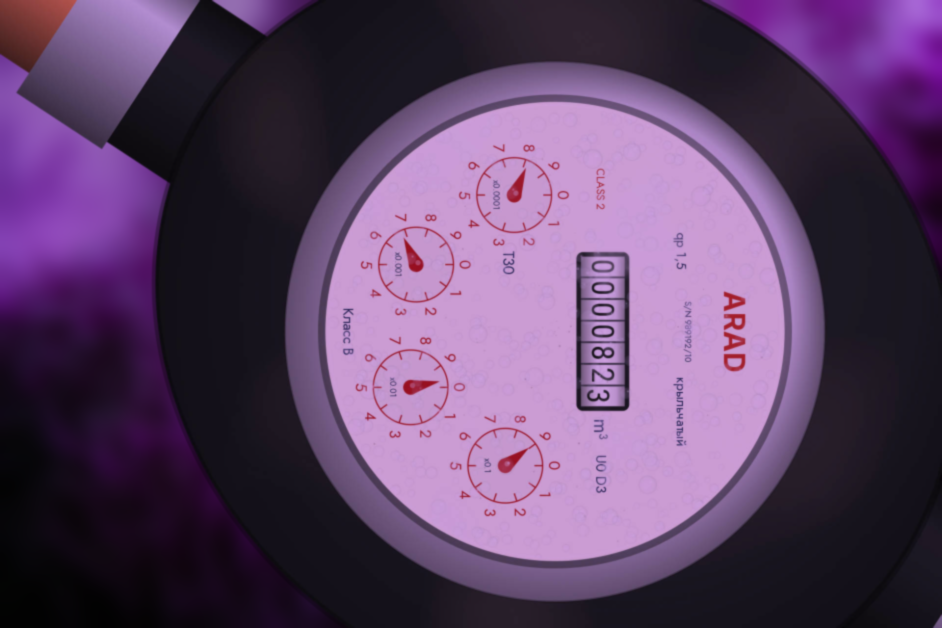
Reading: 822.8968 m³
